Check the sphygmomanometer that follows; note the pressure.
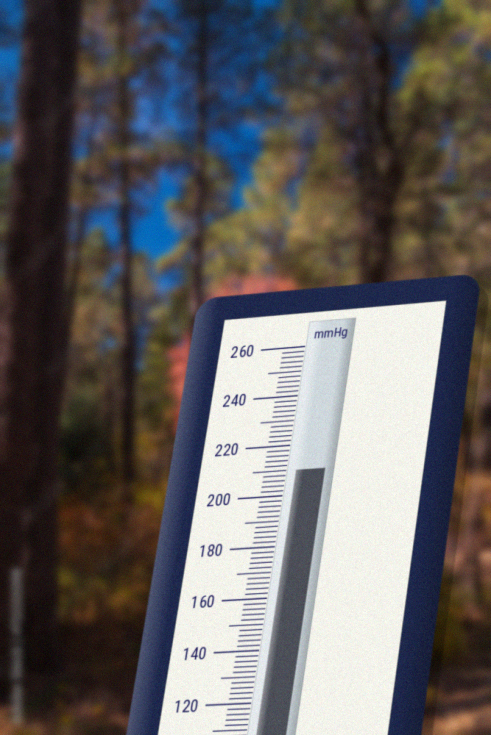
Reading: 210 mmHg
